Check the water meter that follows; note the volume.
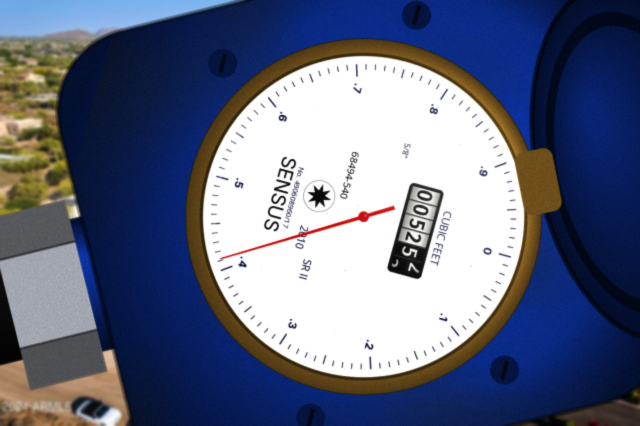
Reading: 5252.41 ft³
